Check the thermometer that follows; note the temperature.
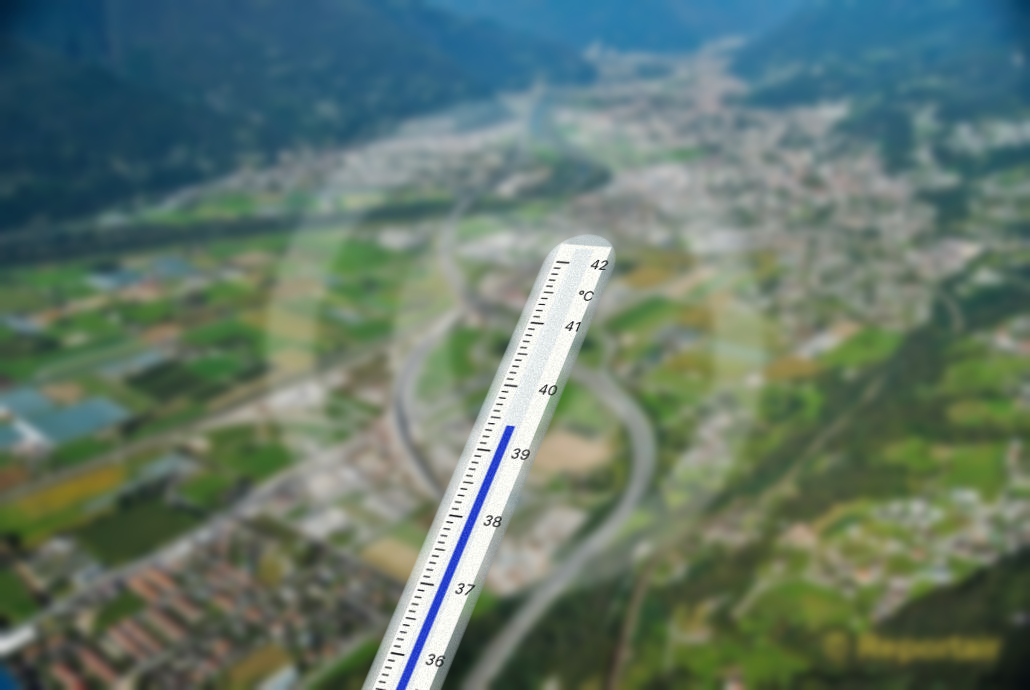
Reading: 39.4 °C
